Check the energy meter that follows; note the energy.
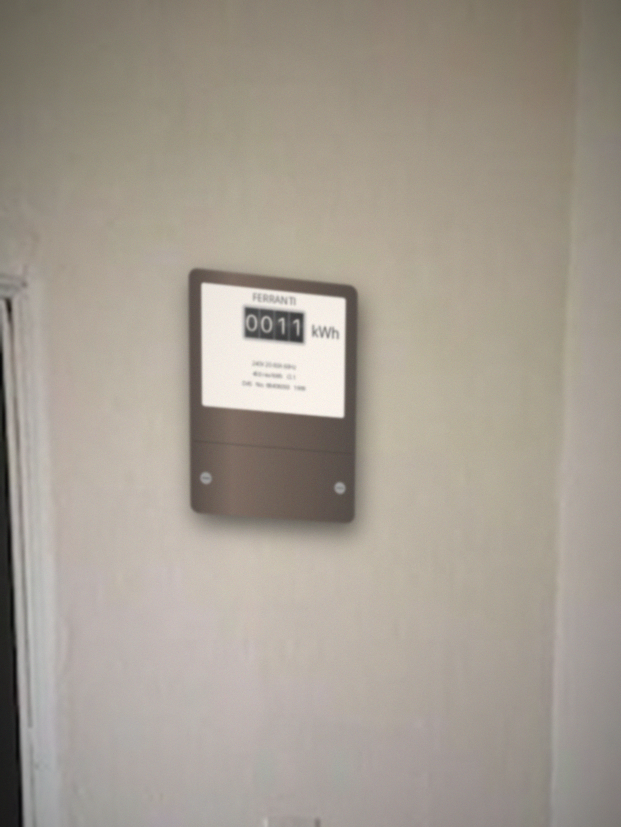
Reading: 11 kWh
